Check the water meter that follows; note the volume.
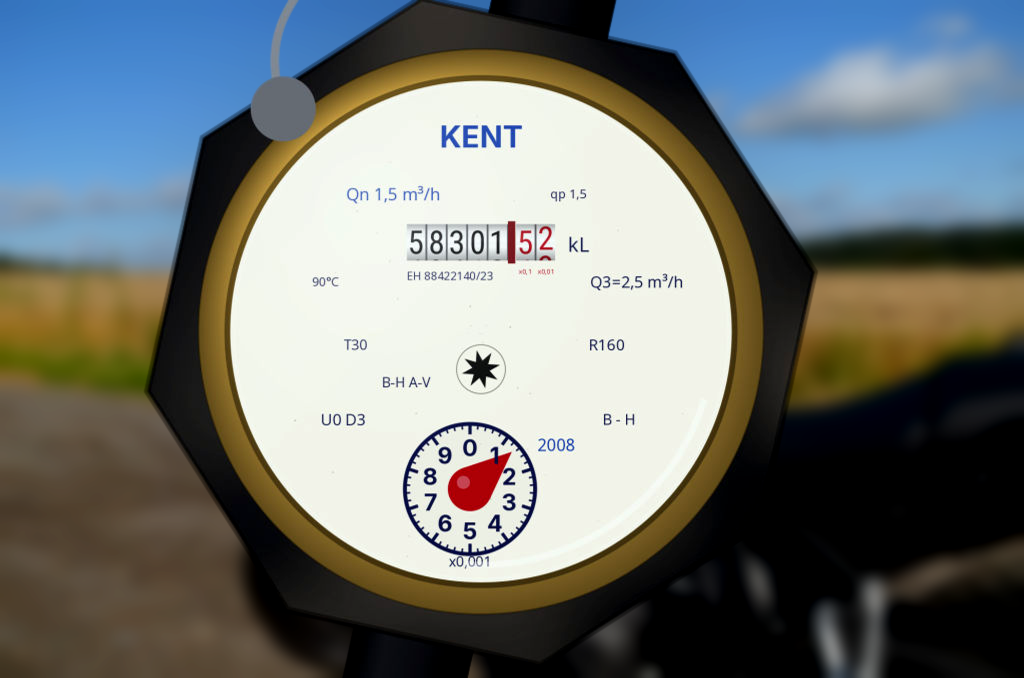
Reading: 58301.521 kL
